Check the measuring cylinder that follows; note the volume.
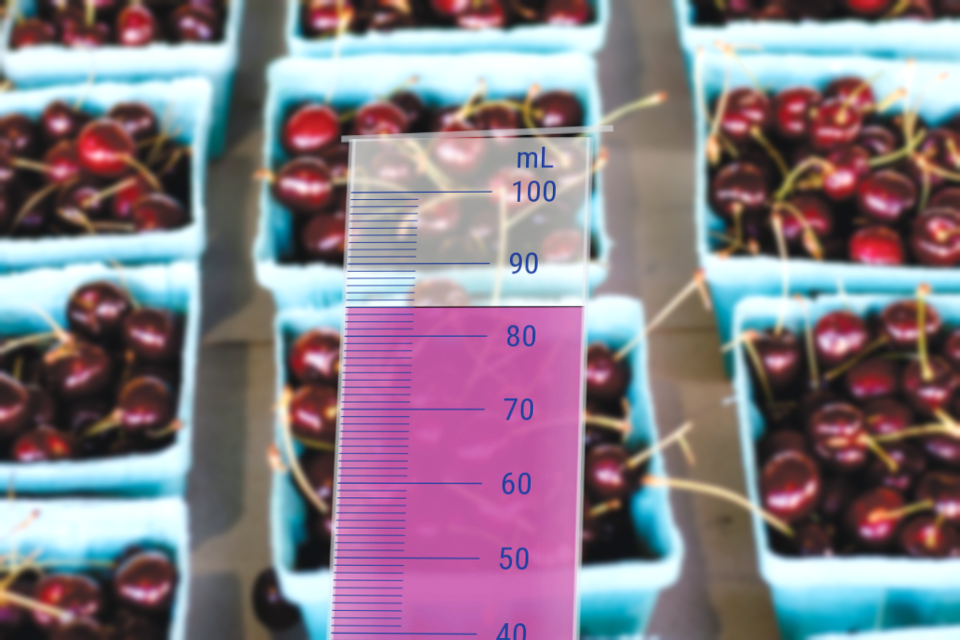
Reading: 84 mL
